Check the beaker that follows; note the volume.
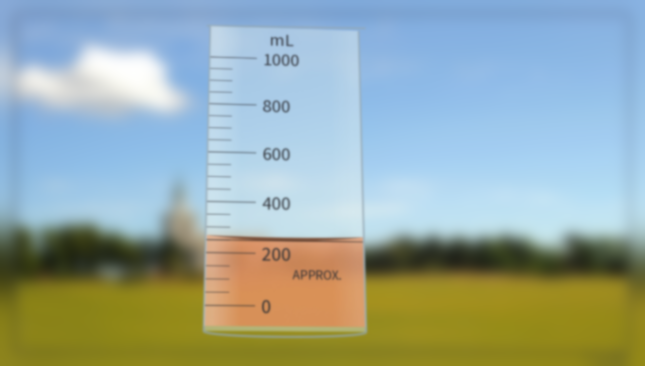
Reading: 250 mL
